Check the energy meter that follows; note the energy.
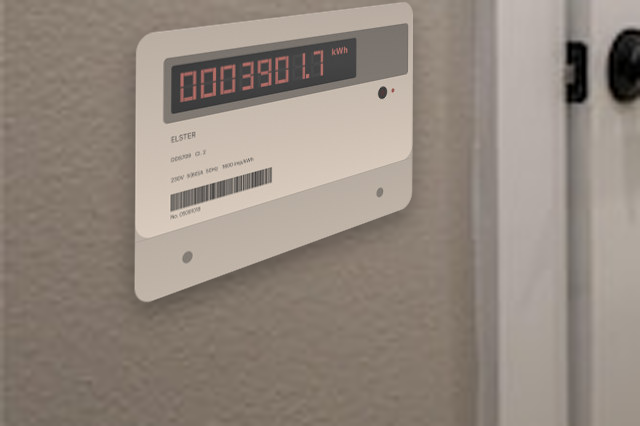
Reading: 3901.7 kWh
